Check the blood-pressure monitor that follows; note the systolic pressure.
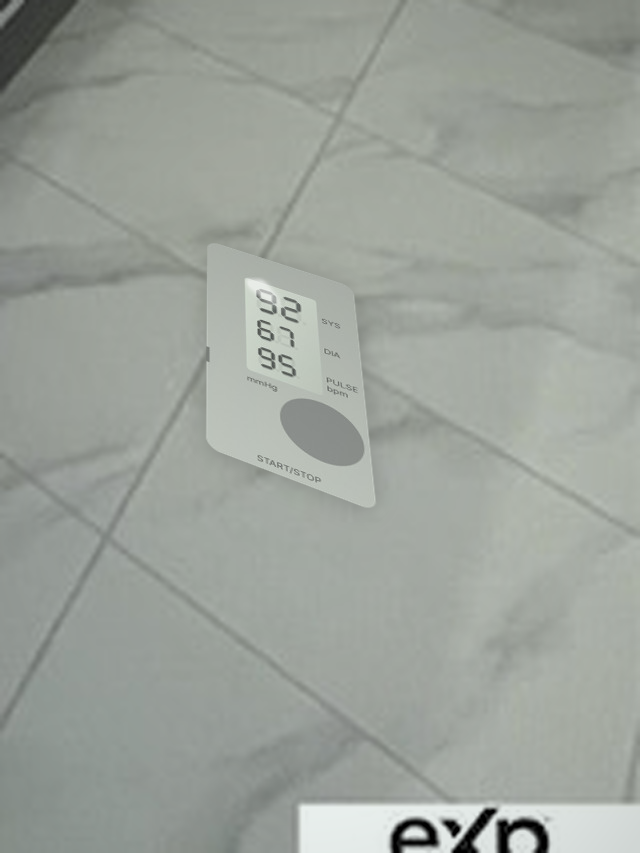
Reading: 92 mmHg
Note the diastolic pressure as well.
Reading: 67 mmHg
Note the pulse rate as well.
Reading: 95 bpm
